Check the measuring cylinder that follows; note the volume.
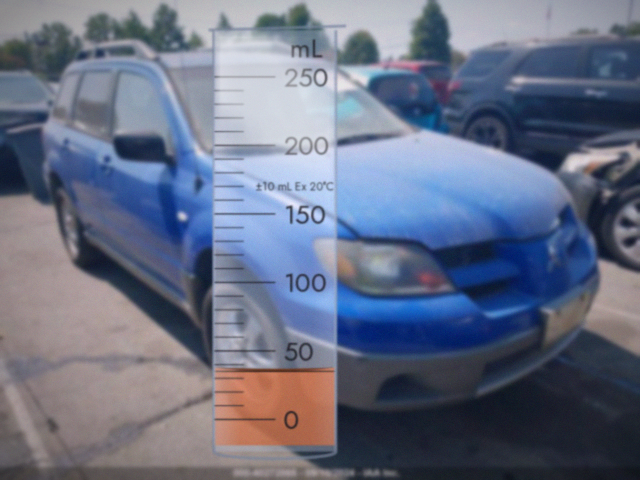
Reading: 35 mL
